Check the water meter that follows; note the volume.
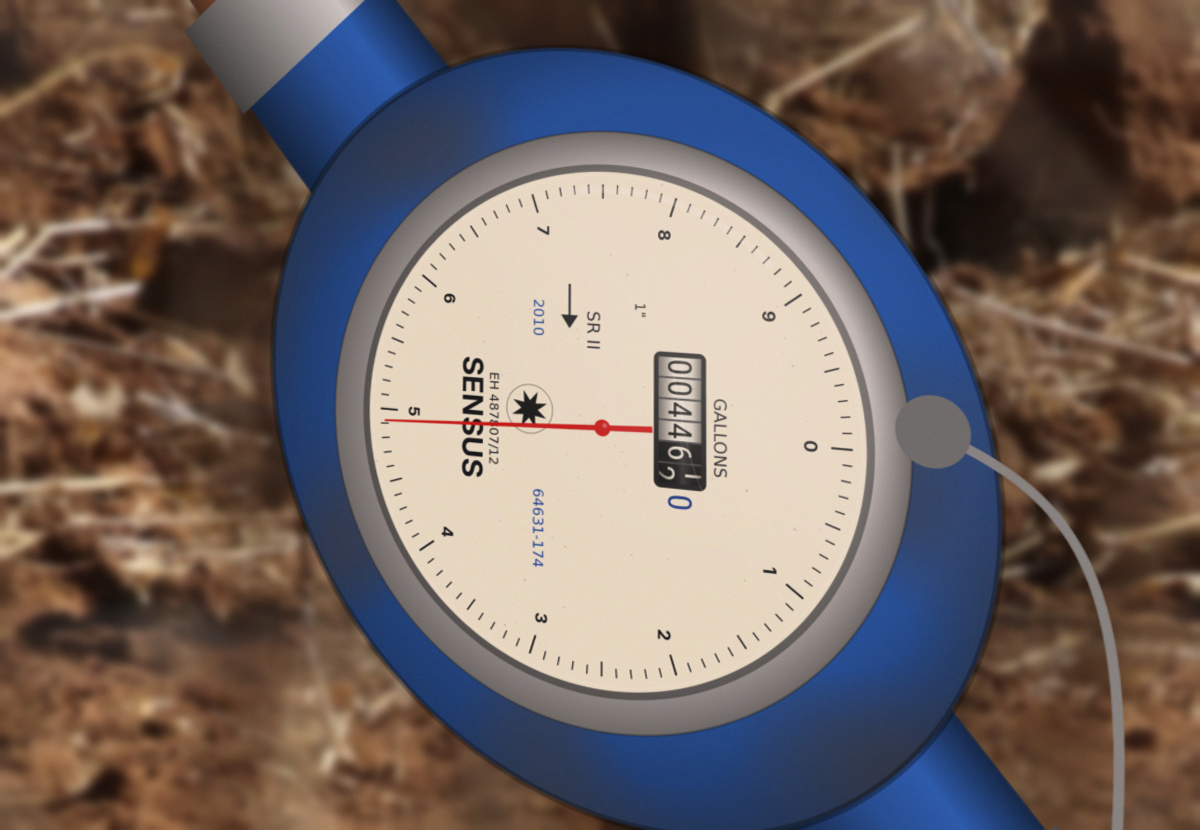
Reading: 44614.9 gal
